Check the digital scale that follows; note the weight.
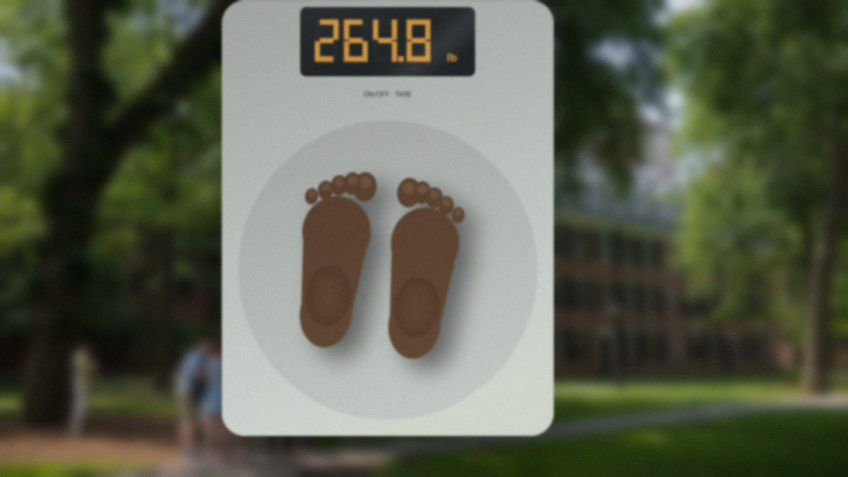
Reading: 264.8 lb
